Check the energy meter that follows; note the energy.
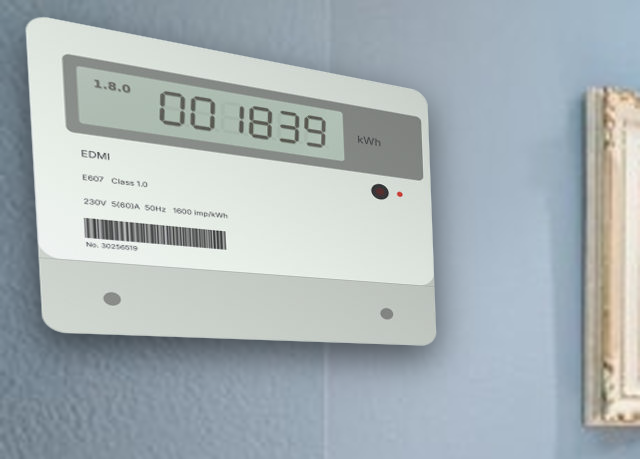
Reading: 1839 kWh
